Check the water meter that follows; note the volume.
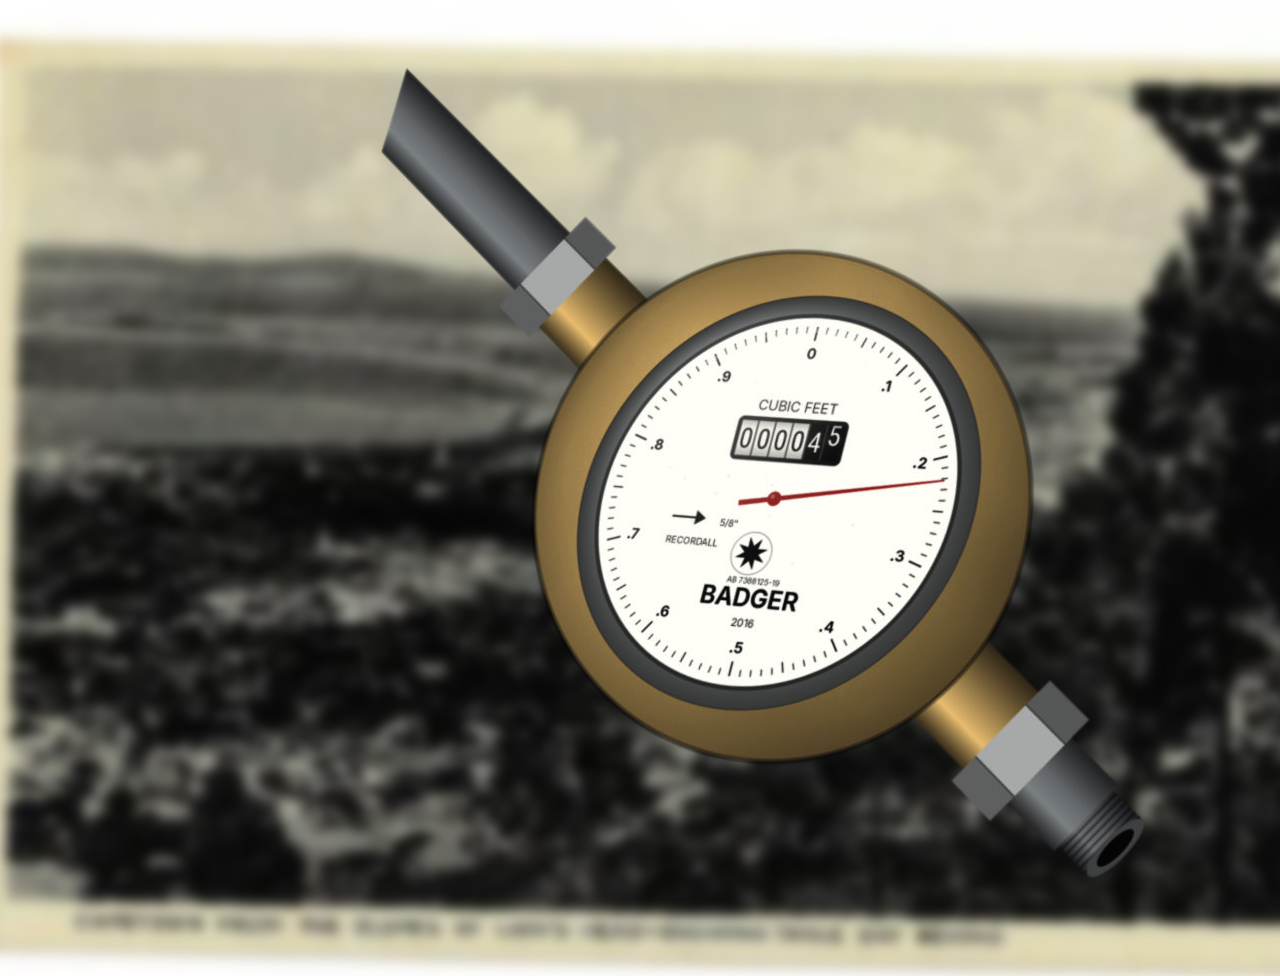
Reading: 45.22 ft³
